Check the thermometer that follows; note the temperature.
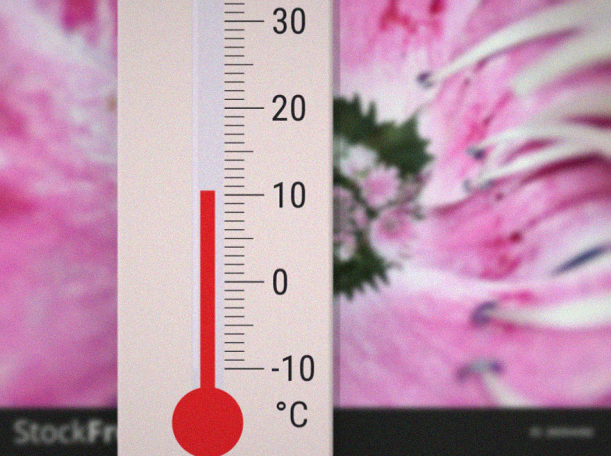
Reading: 10.5 °C
